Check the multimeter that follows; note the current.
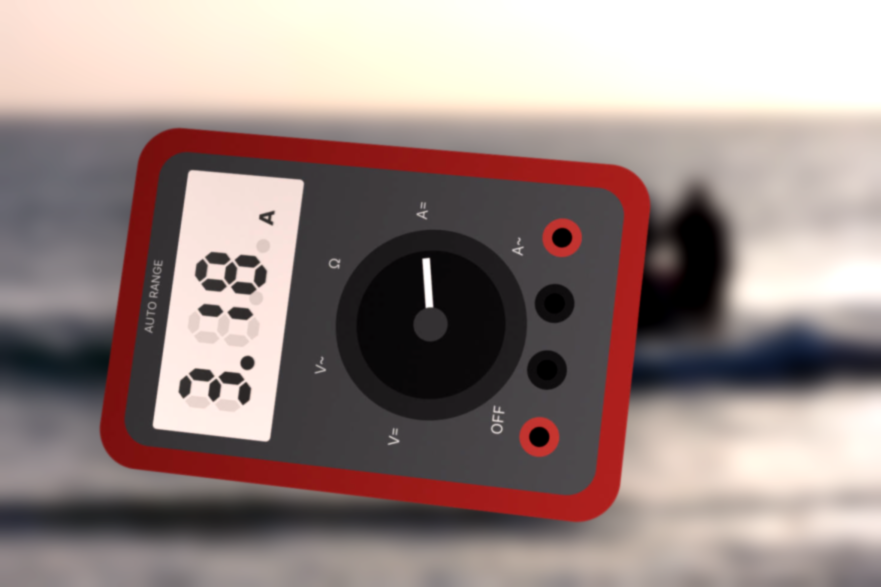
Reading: 3.18 A
